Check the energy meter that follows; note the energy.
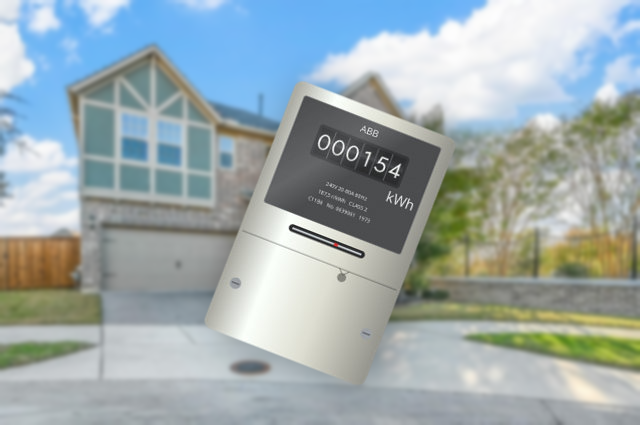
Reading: 154 kWh
